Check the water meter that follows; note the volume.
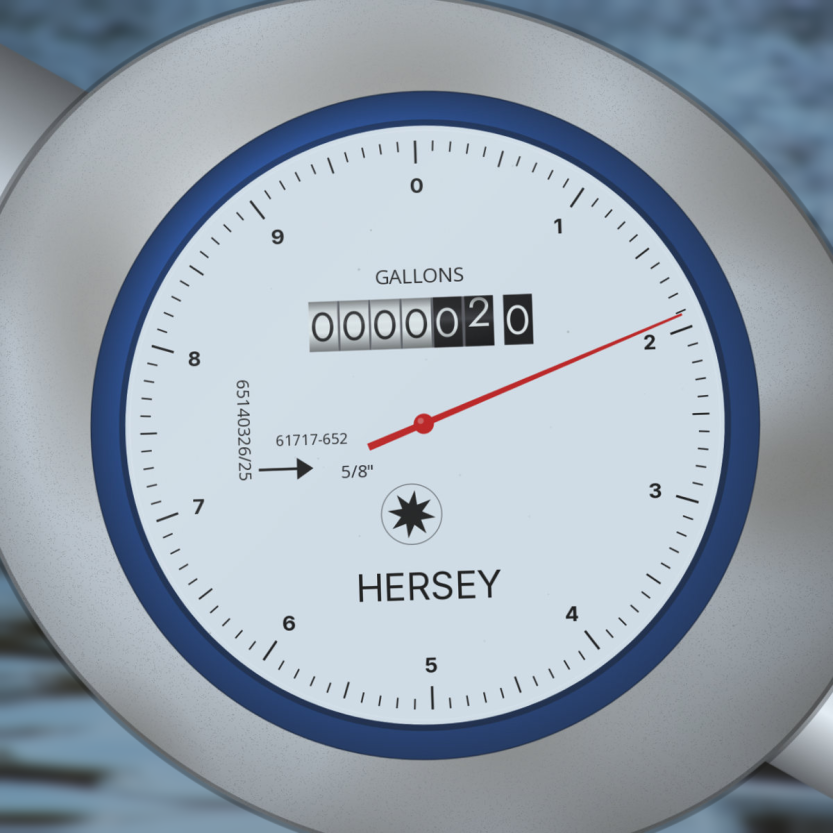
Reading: 21.9 gal
